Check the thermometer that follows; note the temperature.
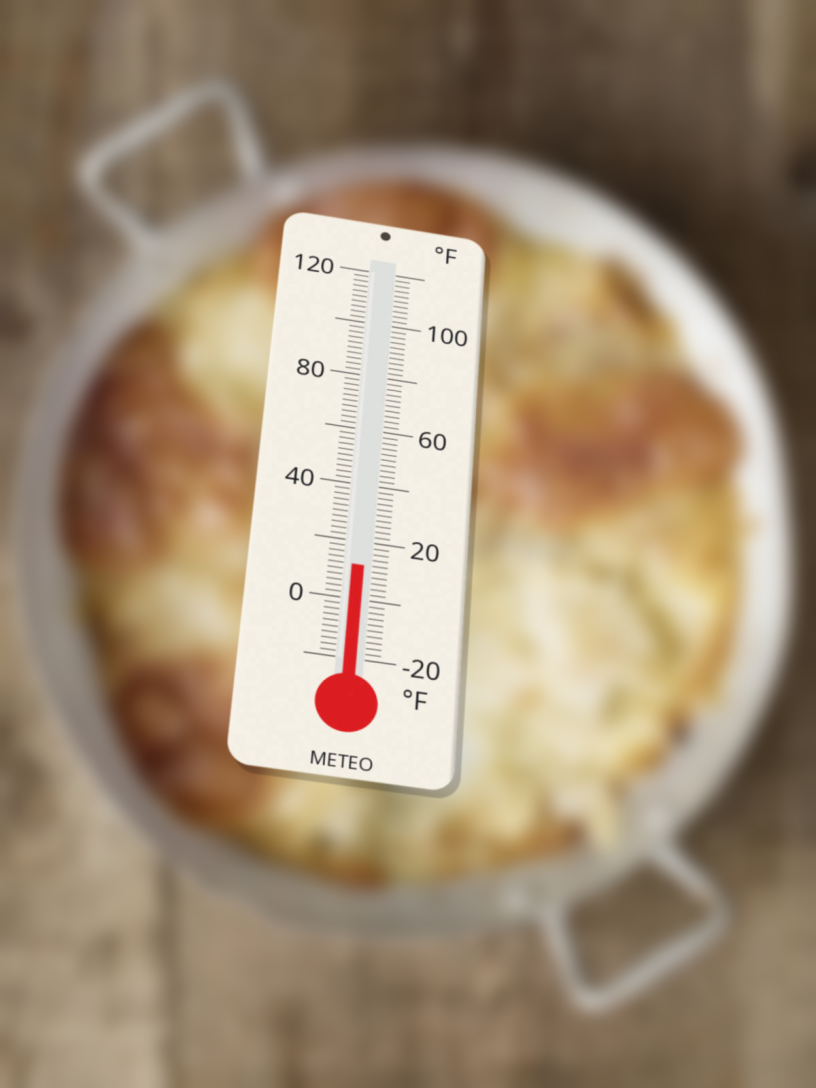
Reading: 12 °F
